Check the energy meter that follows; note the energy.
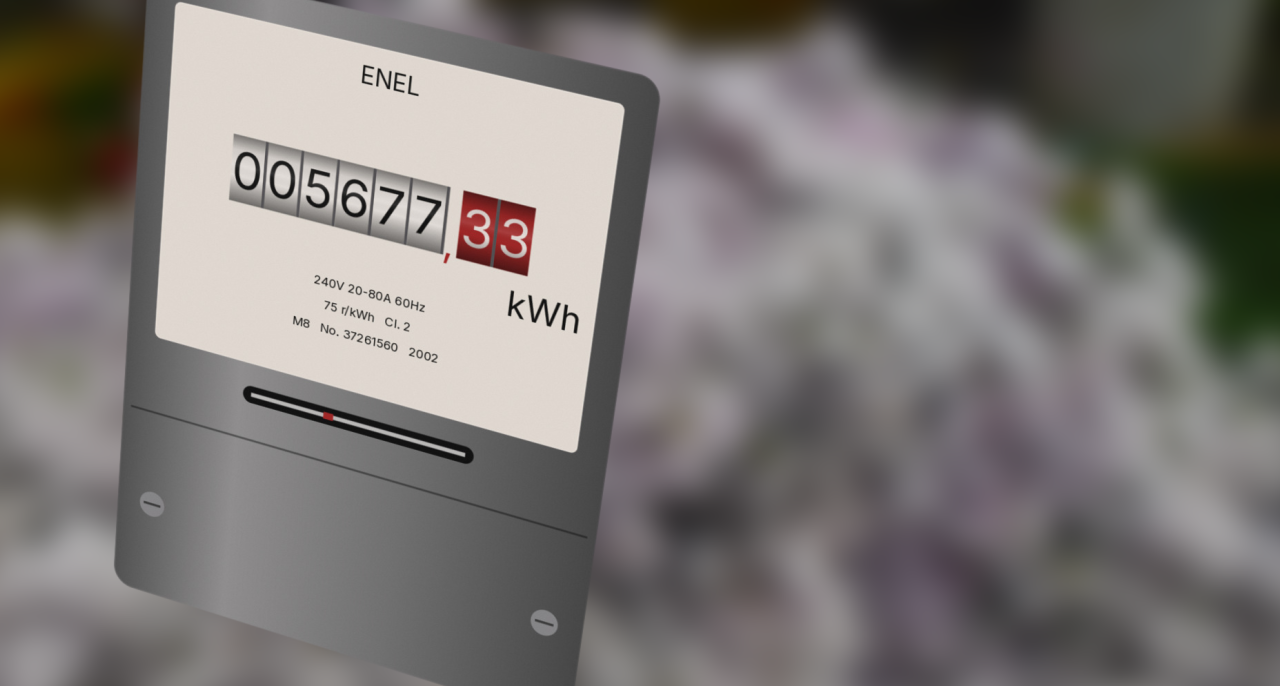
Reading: 5677.33 kWh
